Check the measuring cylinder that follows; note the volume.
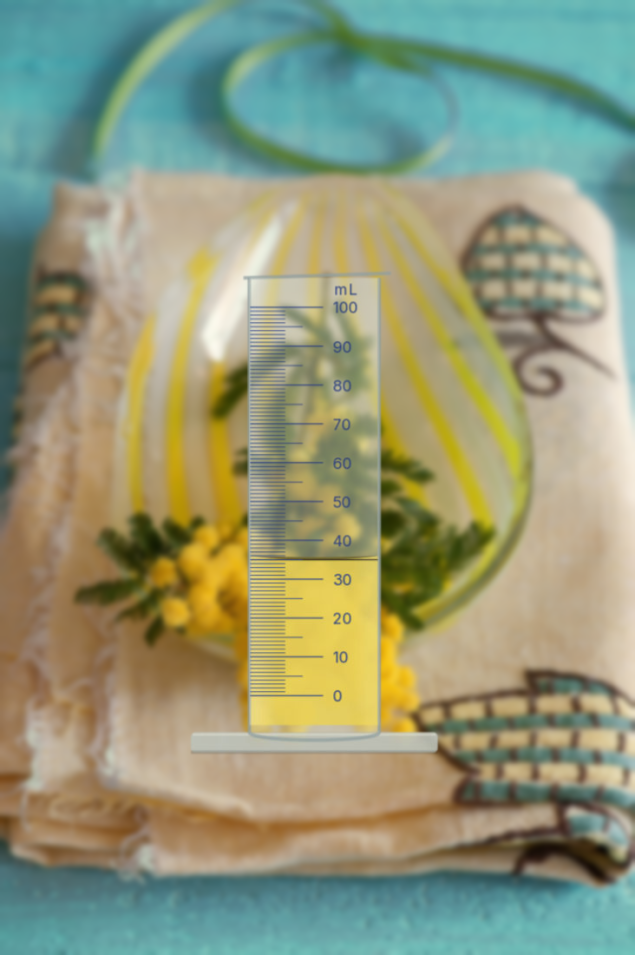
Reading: 35 mL
